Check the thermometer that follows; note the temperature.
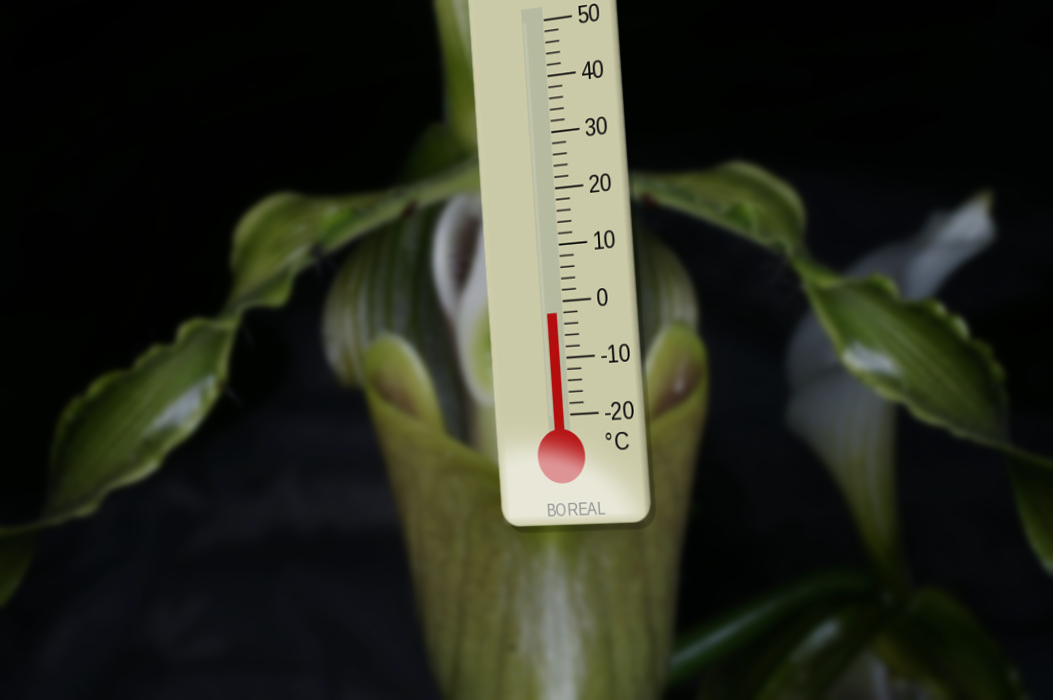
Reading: -2 °C
